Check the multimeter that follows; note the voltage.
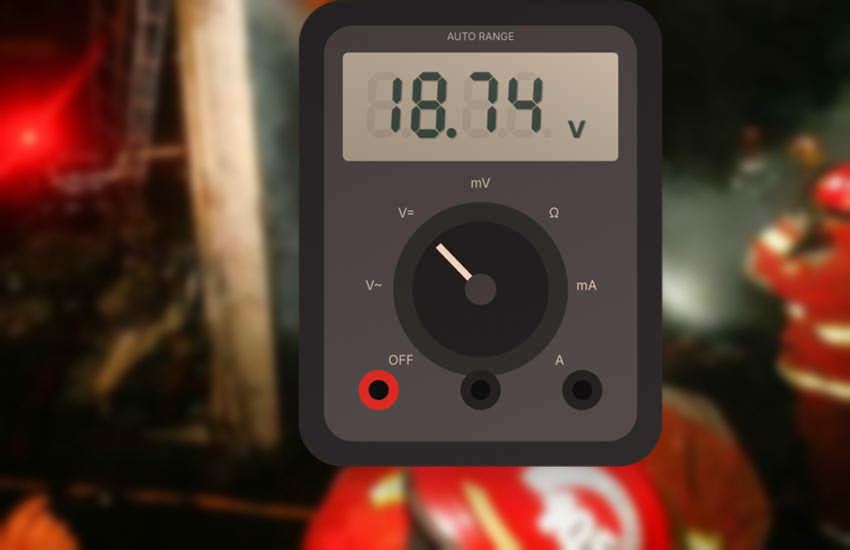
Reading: 18.74 V
